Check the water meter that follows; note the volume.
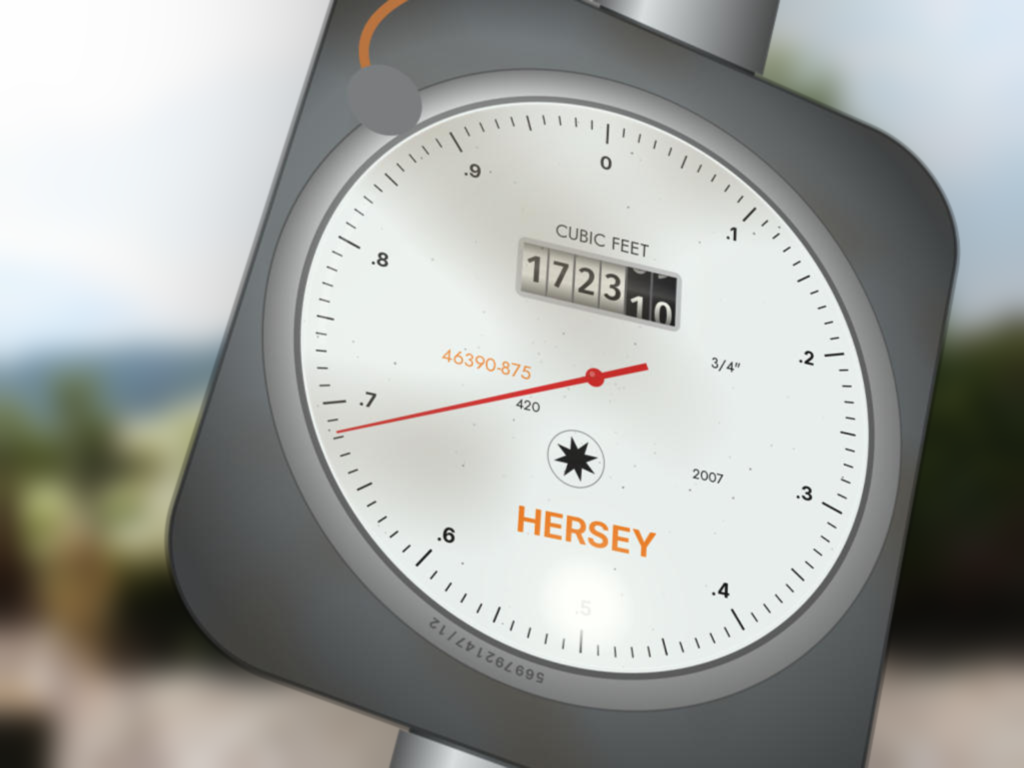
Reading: 172309.68 ft³
